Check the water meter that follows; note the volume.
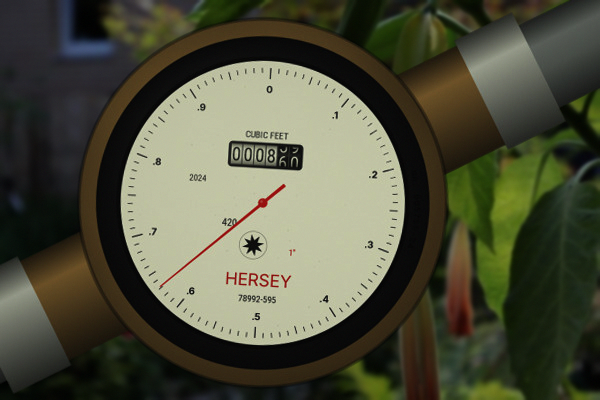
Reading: 859.63 ft³
